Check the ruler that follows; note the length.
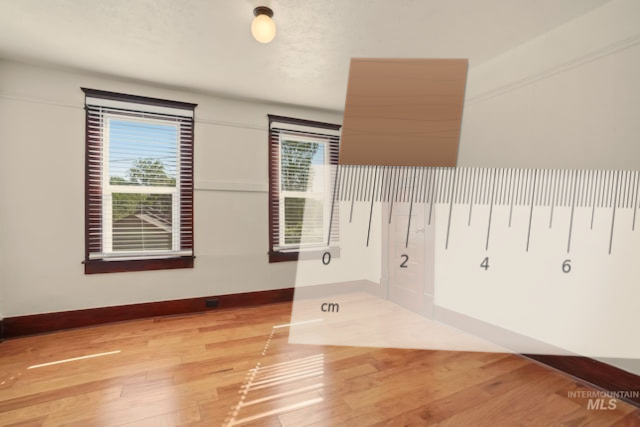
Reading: 3 cm
